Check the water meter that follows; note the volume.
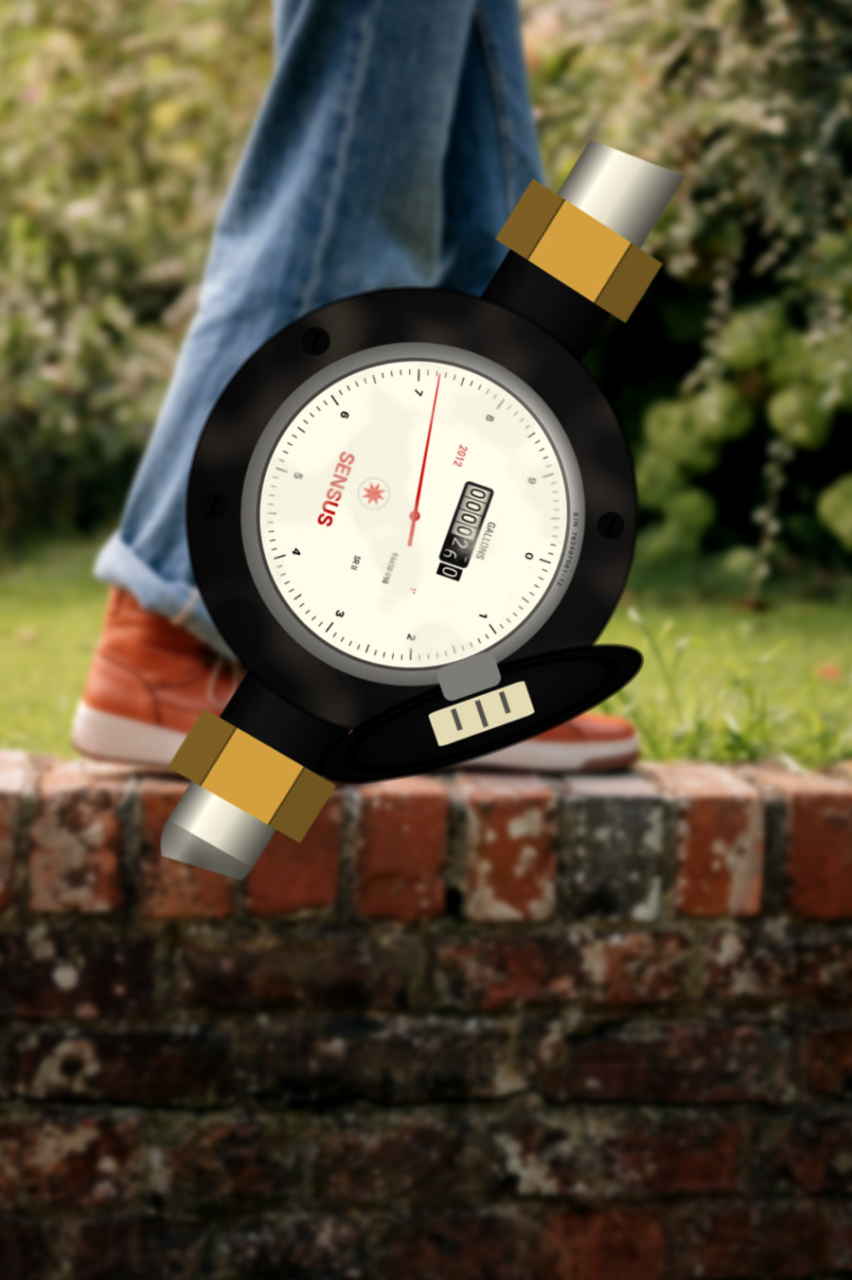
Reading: 257.2 gal
